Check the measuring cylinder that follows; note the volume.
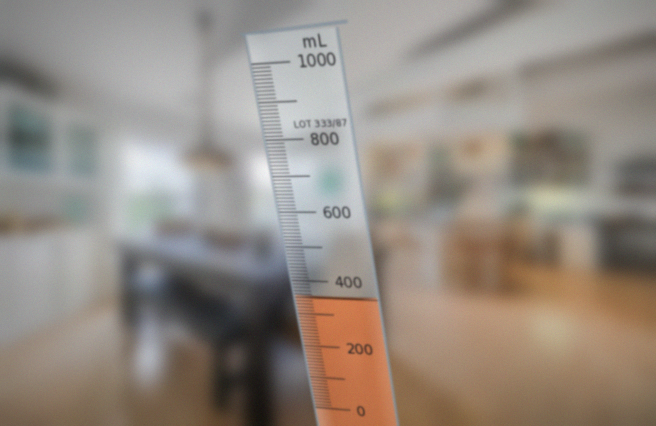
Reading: 350 mL
